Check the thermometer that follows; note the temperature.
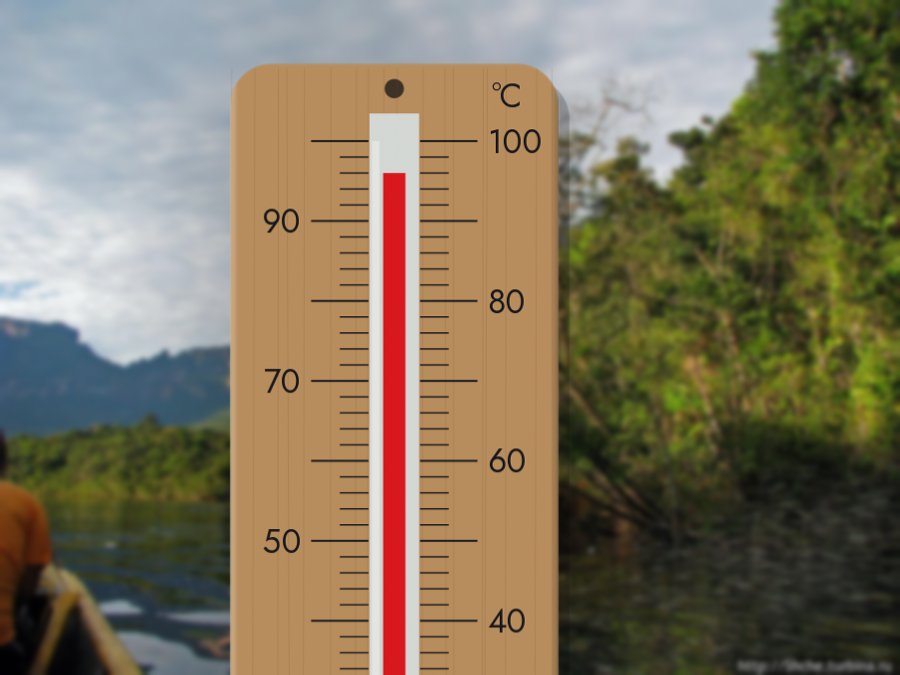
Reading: 96 °C
